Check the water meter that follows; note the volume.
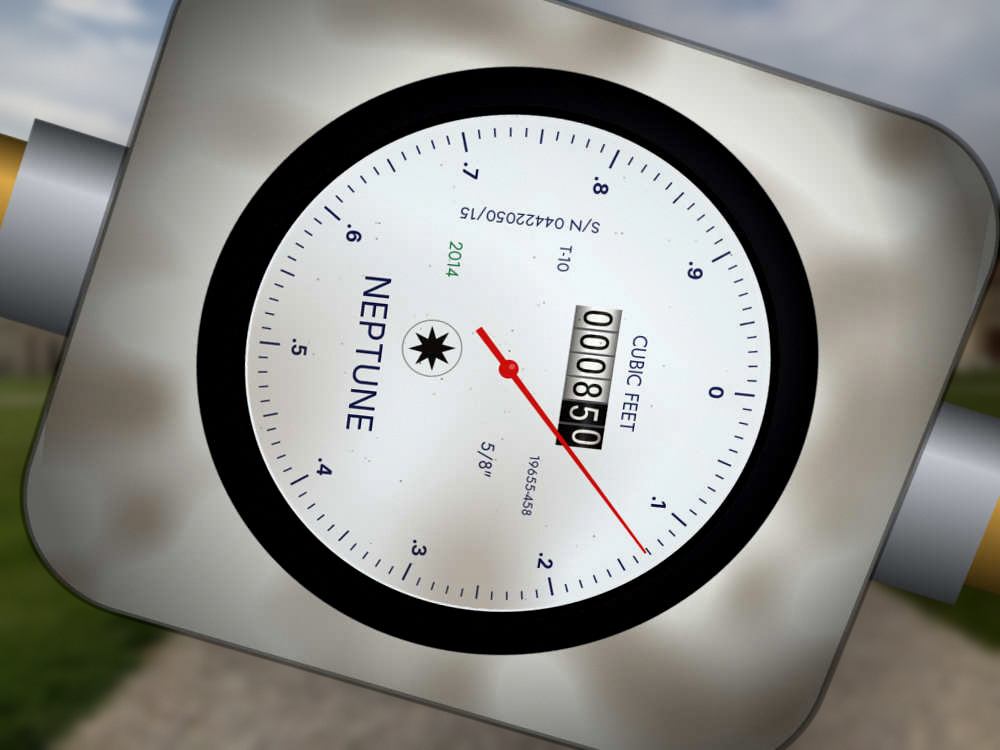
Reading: 850.13 ft³
